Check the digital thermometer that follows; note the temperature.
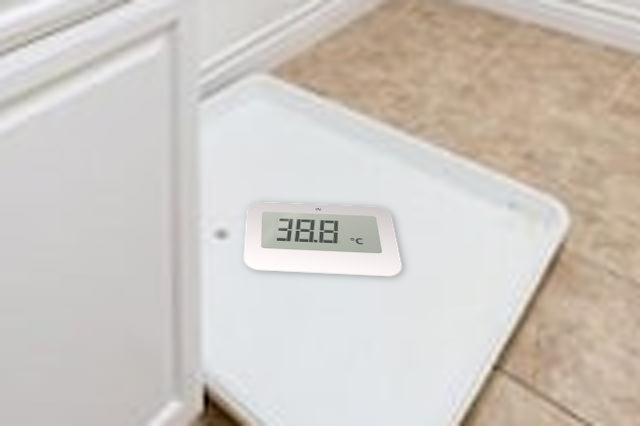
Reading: 38.8 °C
